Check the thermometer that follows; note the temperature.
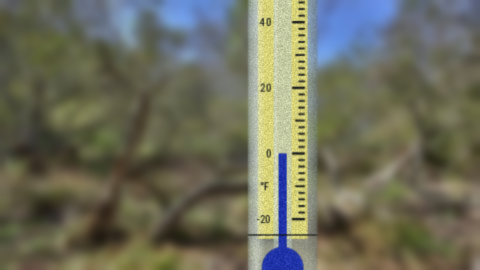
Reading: 0 °F
